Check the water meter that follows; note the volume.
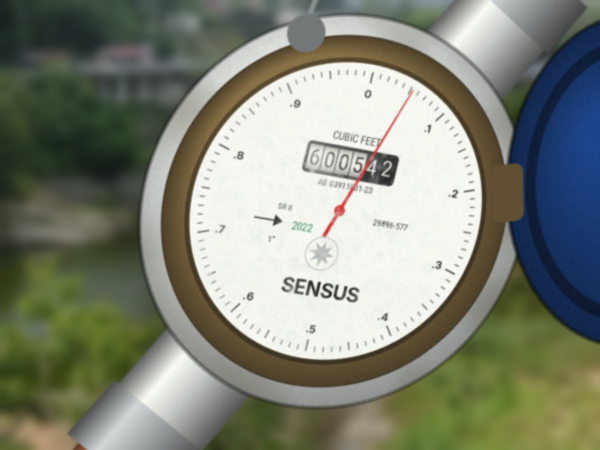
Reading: 600542.05 ft³
